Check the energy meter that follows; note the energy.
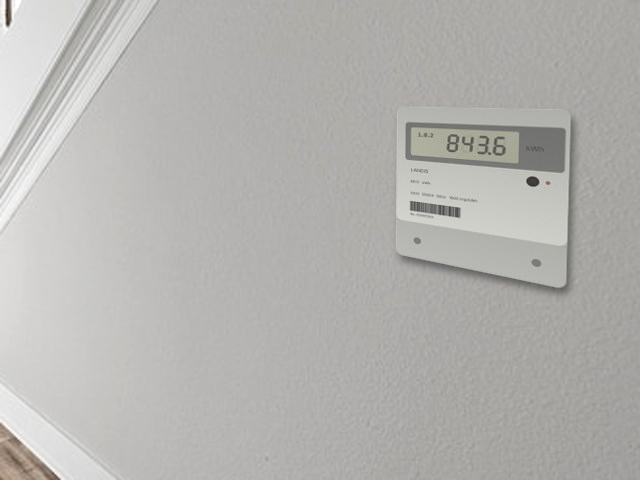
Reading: 843.6 kWh
